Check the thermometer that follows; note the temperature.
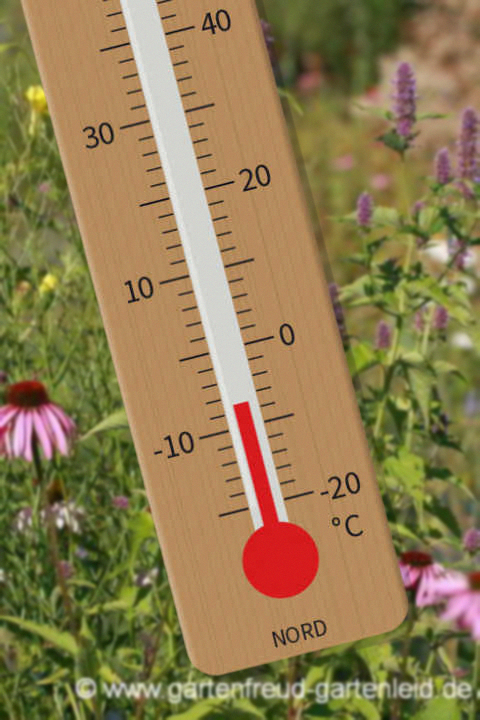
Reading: -7 °C
